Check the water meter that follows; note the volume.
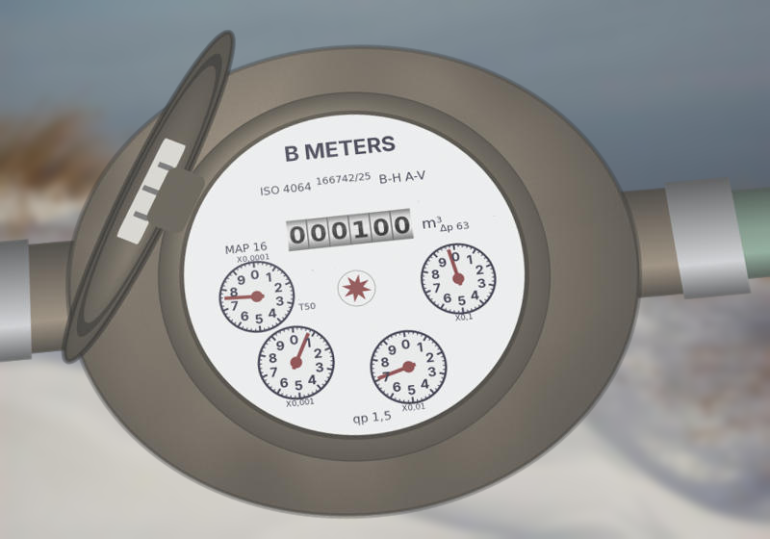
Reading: 99.9707 m³
